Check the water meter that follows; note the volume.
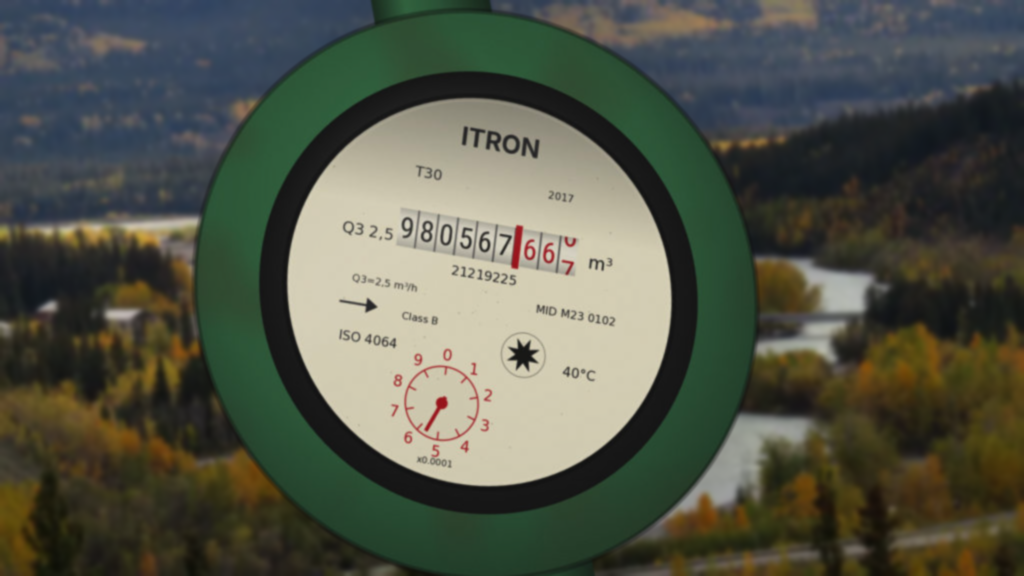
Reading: 980567.6665 m³
